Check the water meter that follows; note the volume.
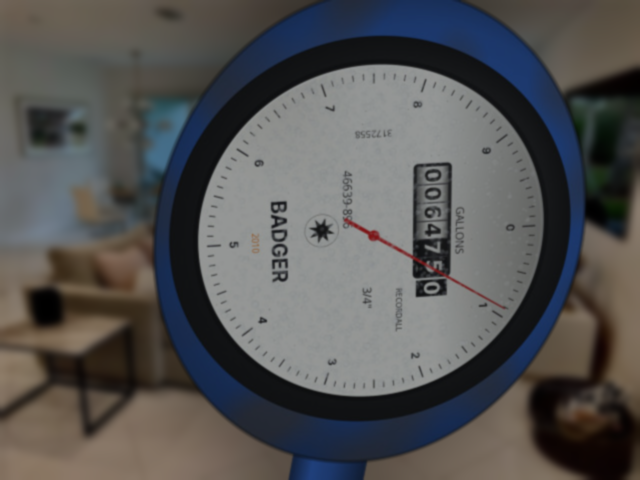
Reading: 64750.9 gal
